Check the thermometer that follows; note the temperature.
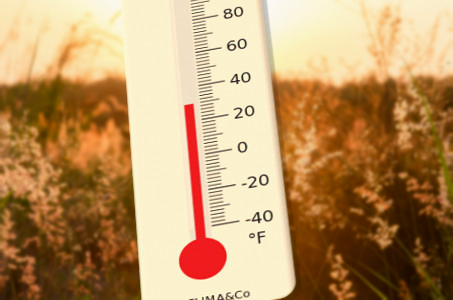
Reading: 30 °F
